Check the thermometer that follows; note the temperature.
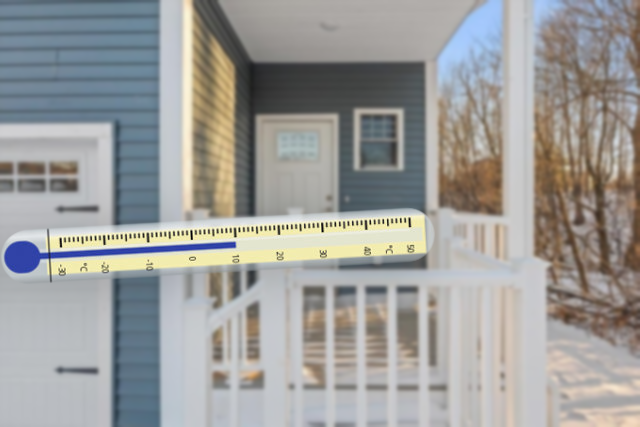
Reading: 10 °C
